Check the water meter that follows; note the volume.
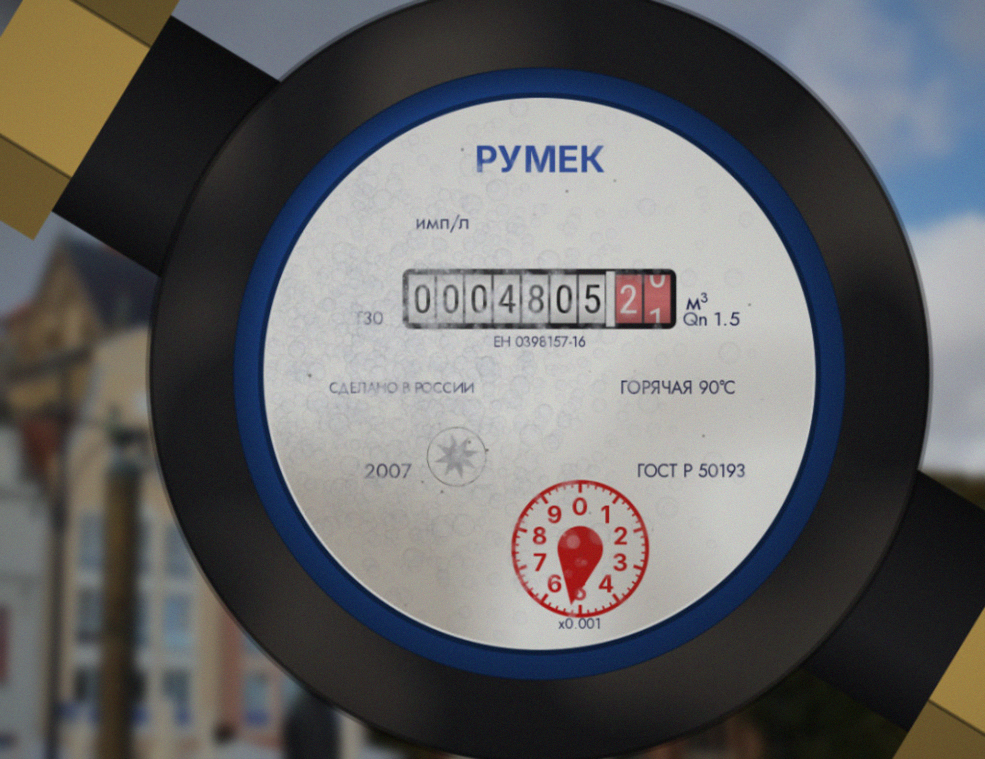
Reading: 4805.205 m³
